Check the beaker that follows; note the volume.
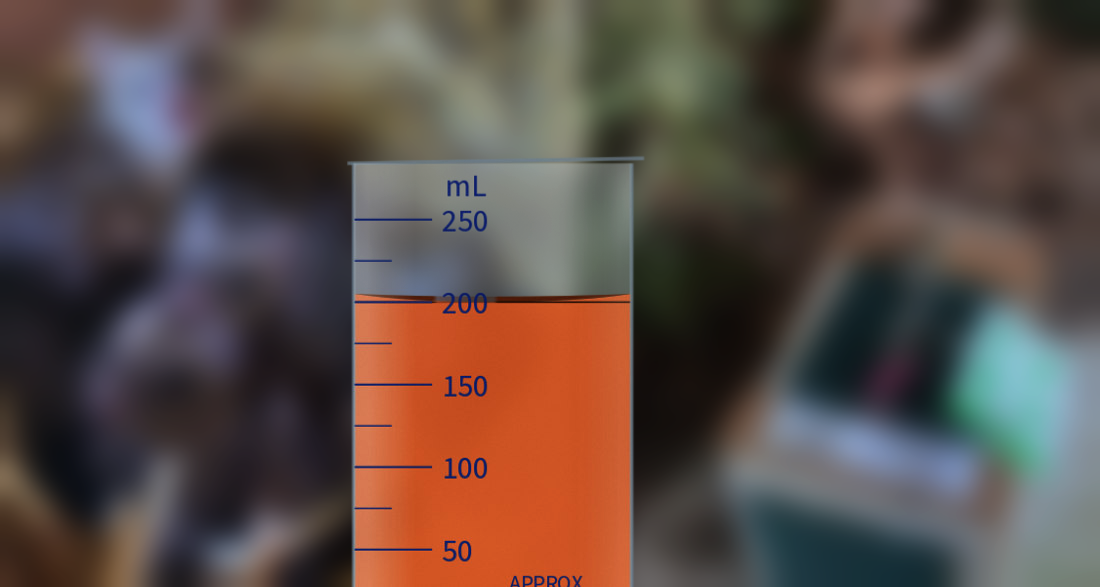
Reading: 200 mL
